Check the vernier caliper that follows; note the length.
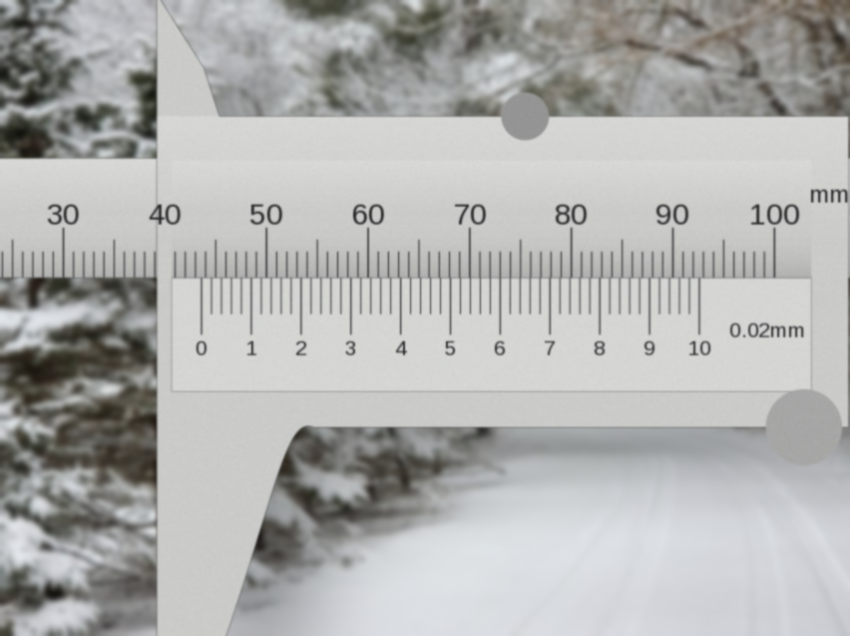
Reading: 43.6 mm
